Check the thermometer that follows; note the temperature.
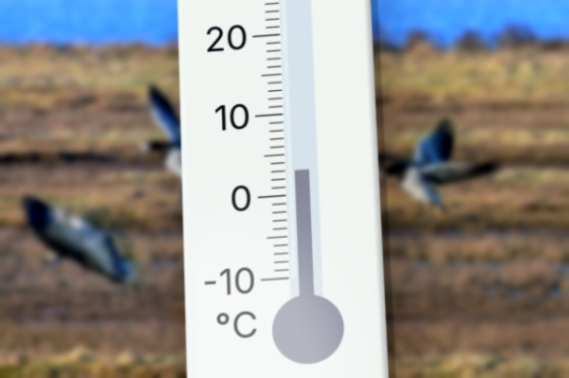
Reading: 3 °C
